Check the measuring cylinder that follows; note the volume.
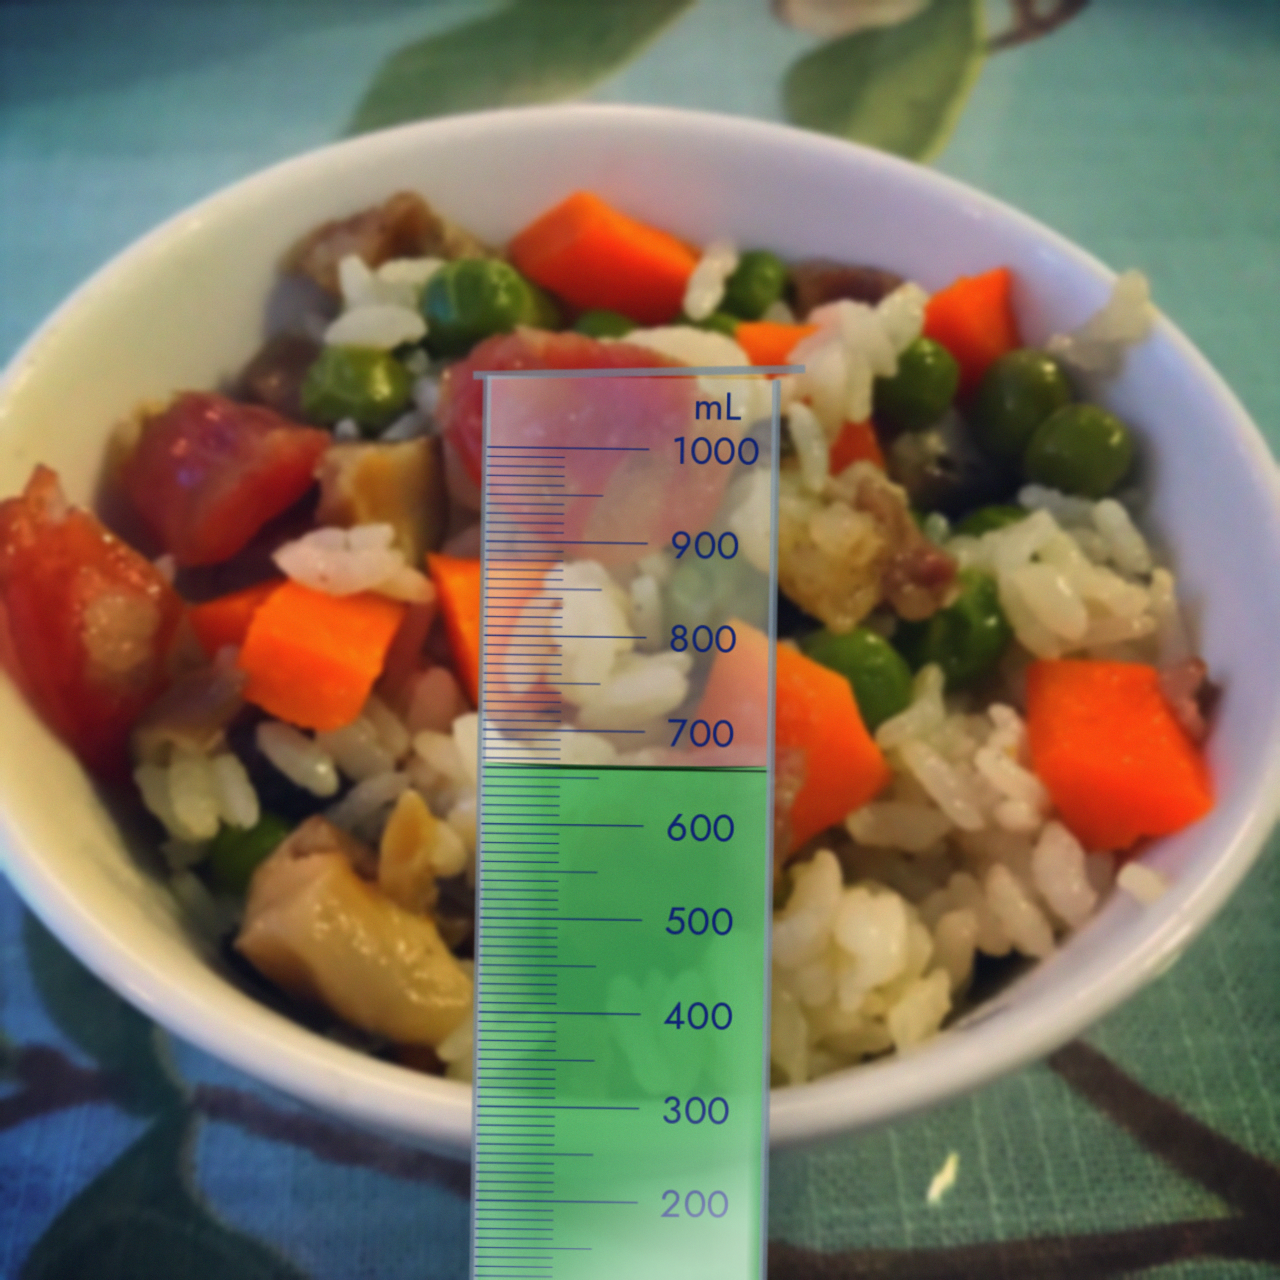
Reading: 660 mL
